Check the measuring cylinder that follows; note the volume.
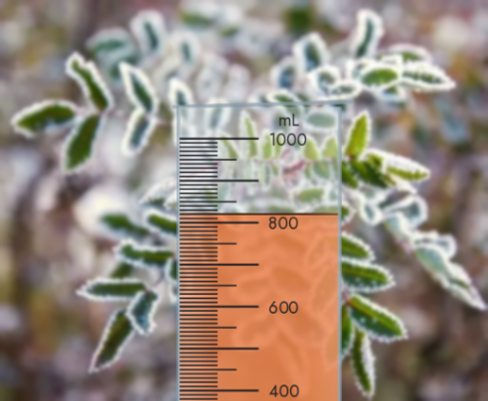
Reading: 820 mL
